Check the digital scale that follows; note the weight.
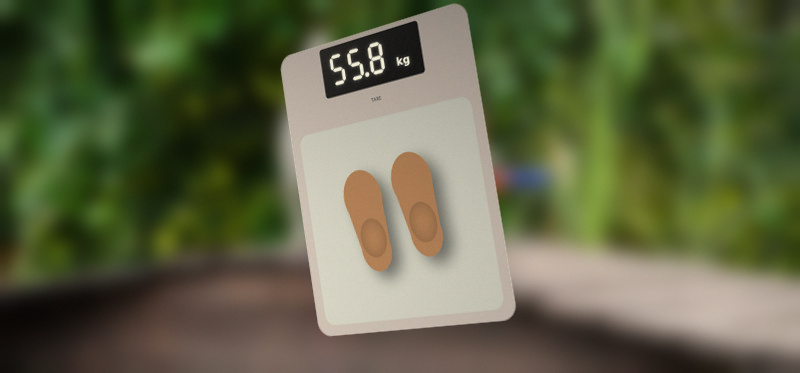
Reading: 55.8 kg
